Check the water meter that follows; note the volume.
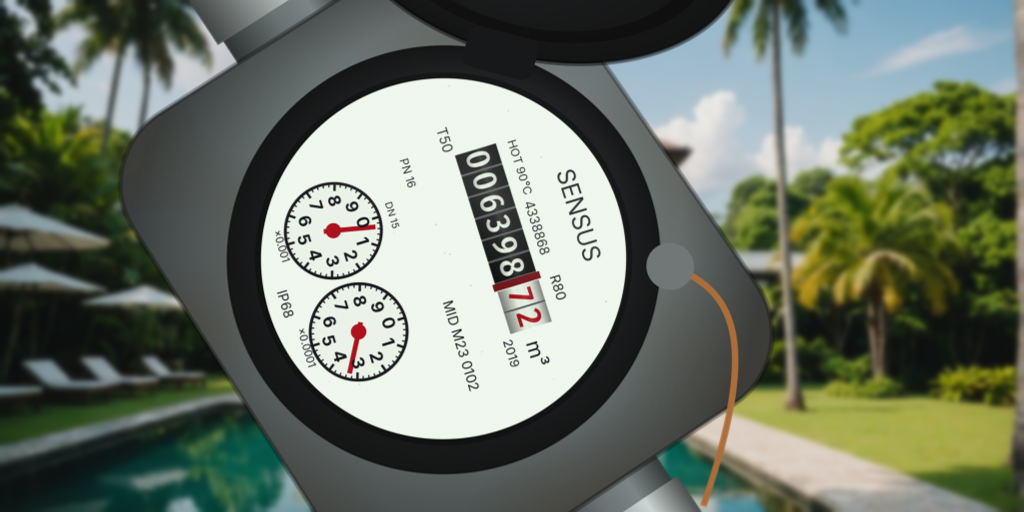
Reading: 6398.7203 m³
